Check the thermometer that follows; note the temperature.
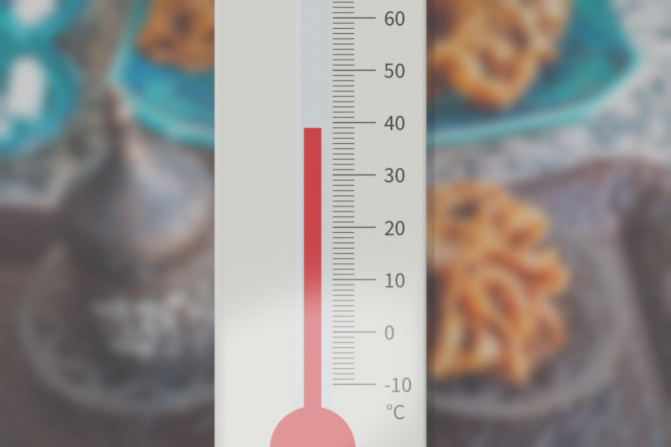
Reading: 39 °C
